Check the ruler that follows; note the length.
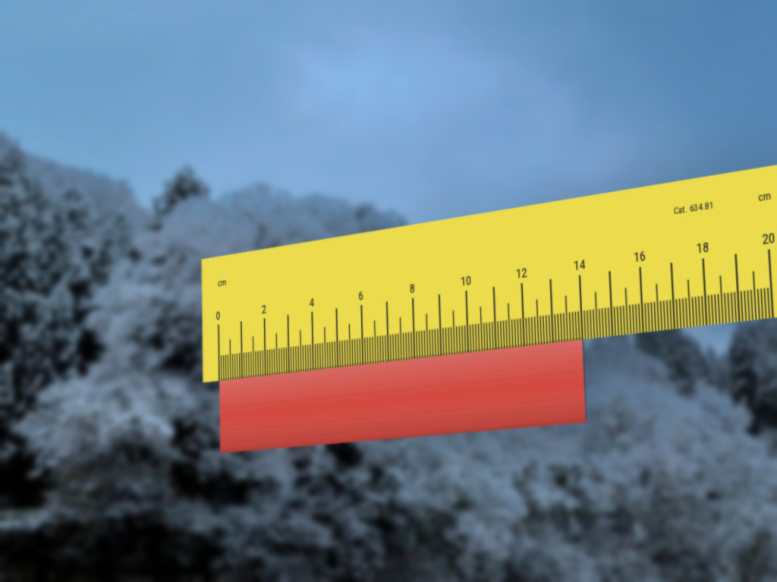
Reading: 14 cm
